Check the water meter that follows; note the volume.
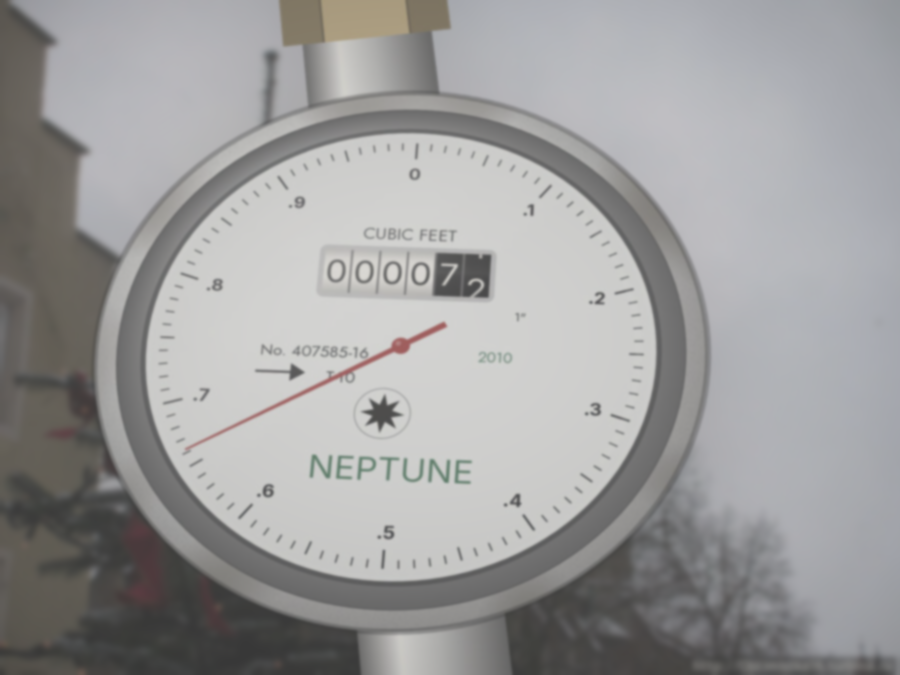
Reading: 71.66 ft³
